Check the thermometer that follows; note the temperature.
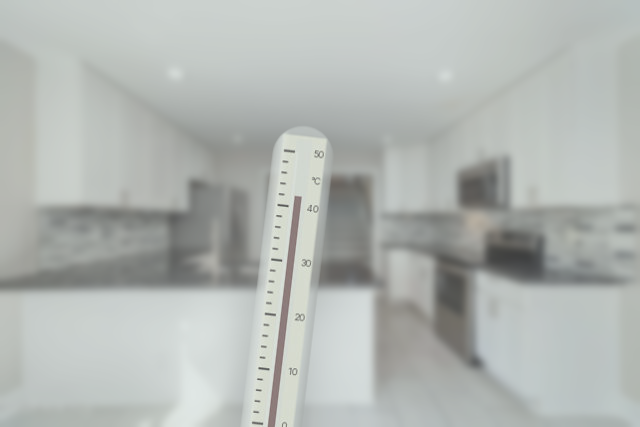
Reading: 42 °C
